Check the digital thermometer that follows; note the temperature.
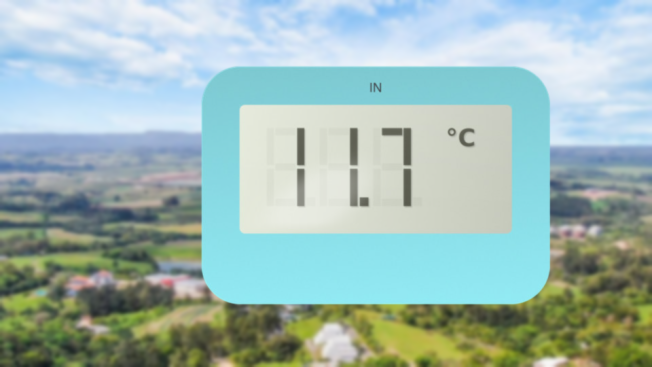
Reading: 11.7 °C
